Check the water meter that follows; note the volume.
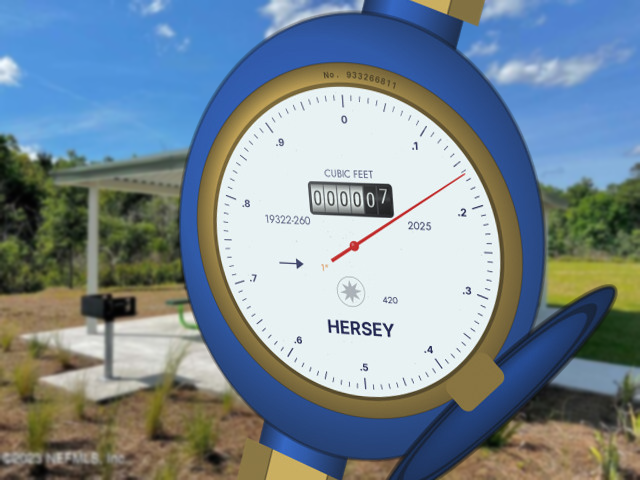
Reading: 7.16 ft³
